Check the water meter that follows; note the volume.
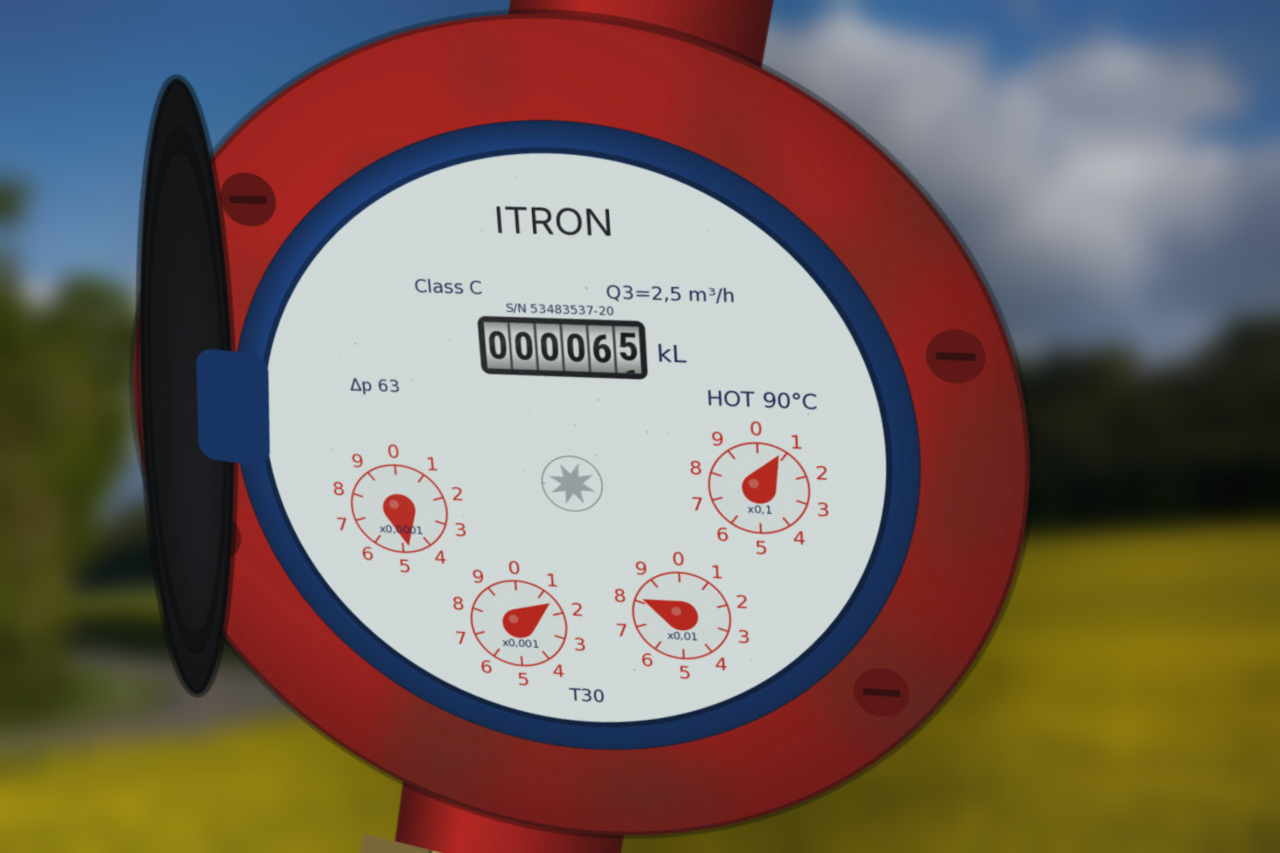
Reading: 65.0814 kL
